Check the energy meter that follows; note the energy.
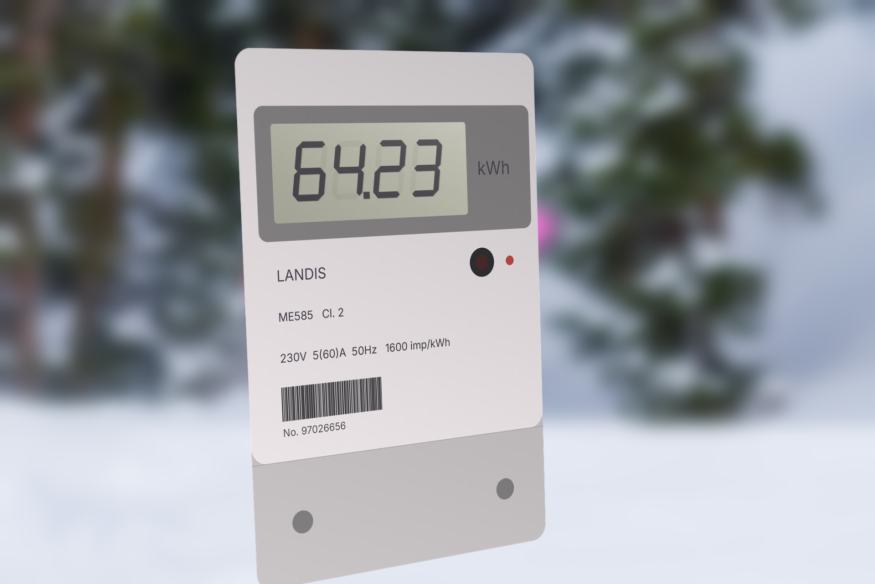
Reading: 64.23 kWh
